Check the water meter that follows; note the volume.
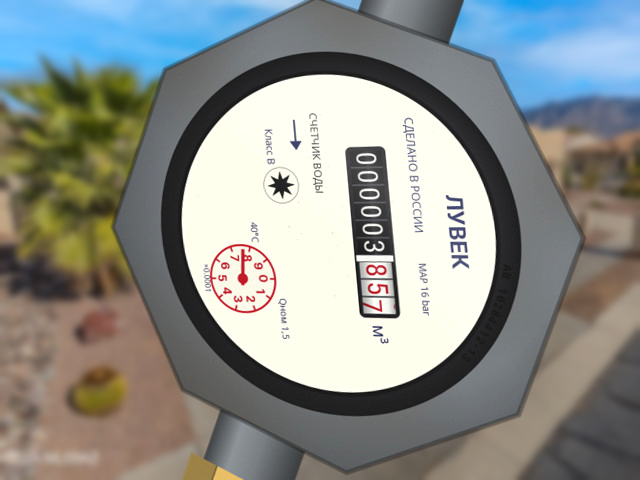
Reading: 3.8567 m³
